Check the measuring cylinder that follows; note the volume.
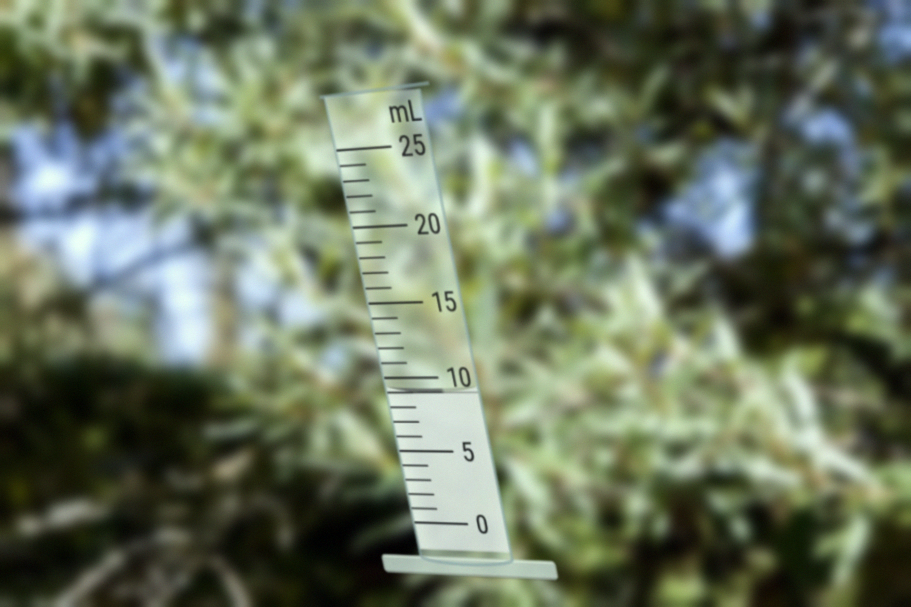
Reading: 9 mL
